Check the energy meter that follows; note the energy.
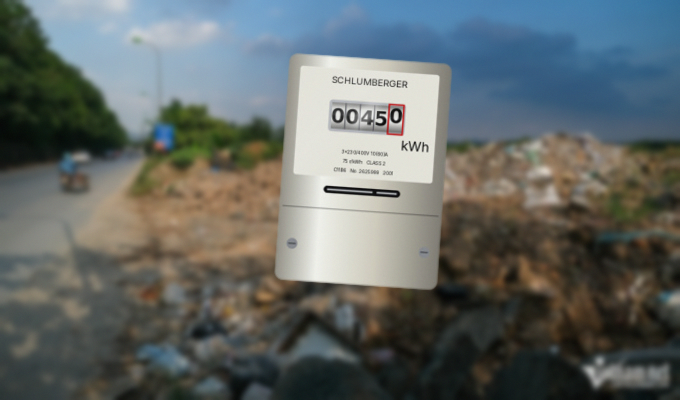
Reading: 45.0 kWh
